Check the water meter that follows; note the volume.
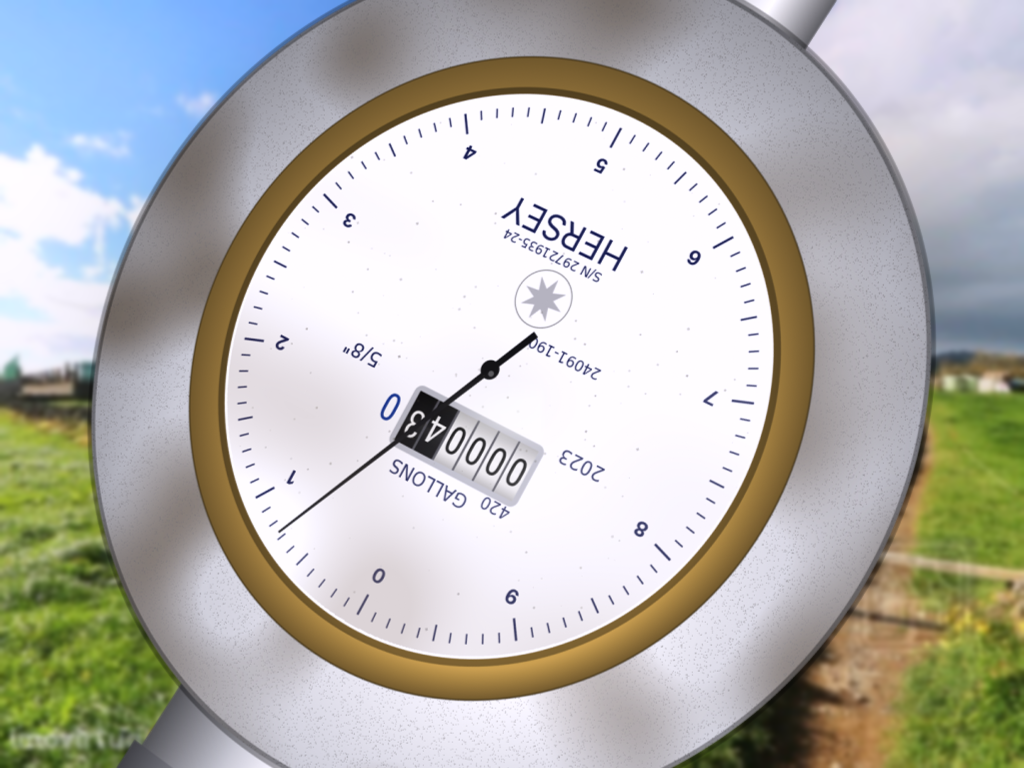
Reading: 430.7 gal
